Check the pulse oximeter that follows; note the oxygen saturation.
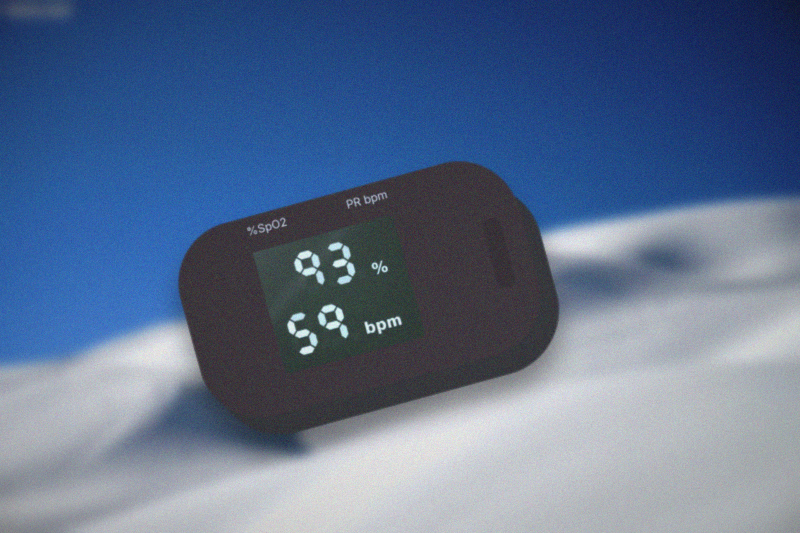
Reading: 93 %
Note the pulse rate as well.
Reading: 59 bpm
